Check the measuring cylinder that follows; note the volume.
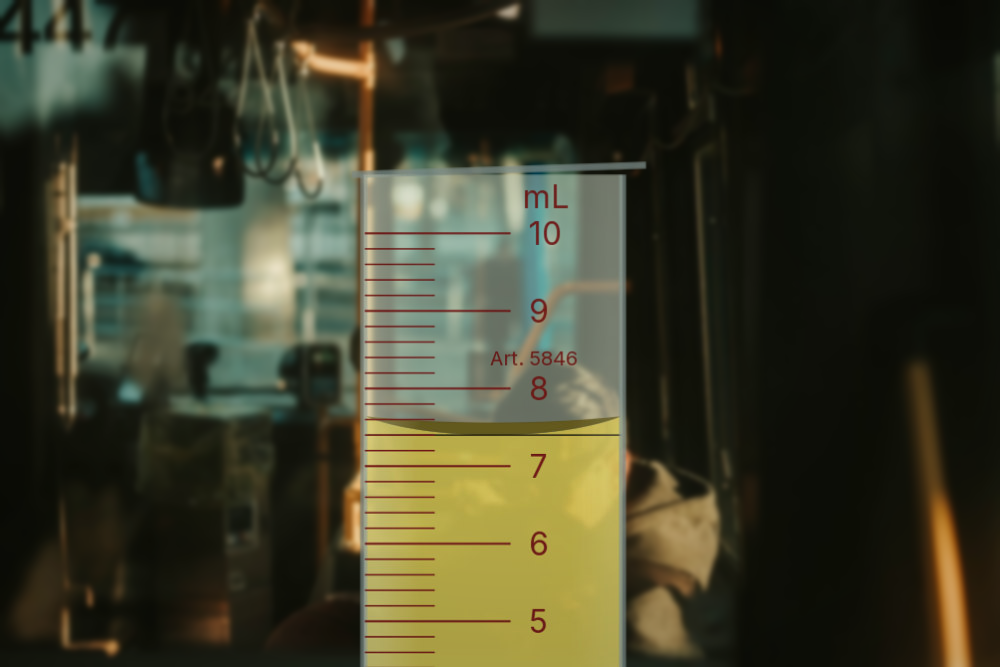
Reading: 7.4 mL
